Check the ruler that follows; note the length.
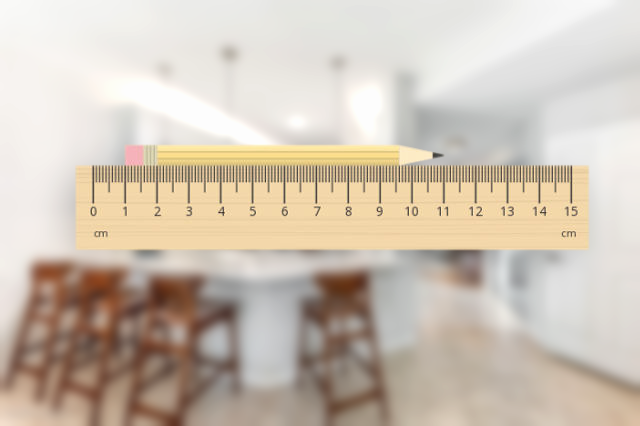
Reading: 10 cm
